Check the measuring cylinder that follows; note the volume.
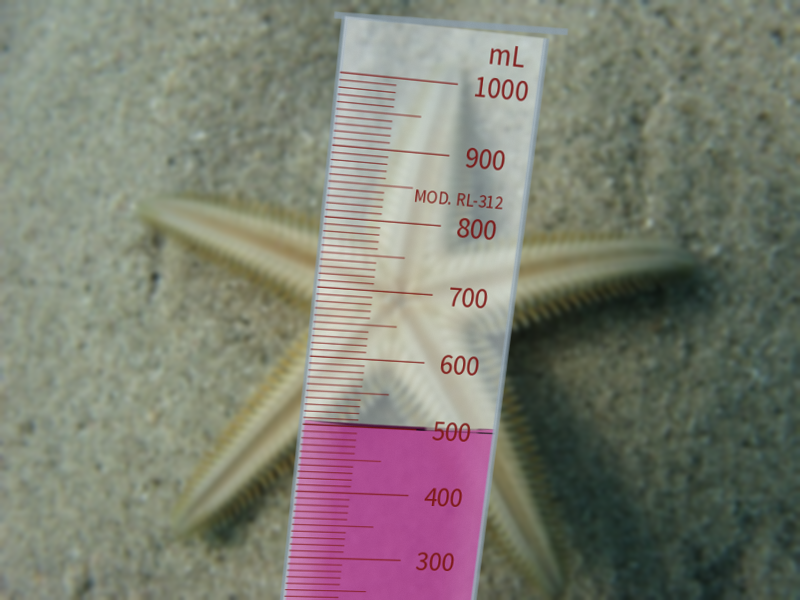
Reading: 500 mL
